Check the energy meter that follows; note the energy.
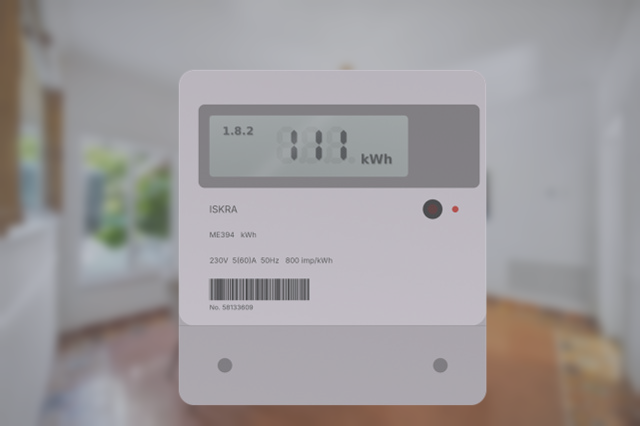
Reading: 111 kWh
